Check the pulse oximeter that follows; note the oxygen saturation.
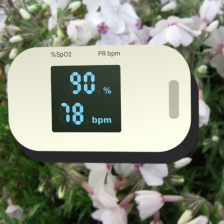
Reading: 90 %
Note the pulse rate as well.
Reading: 78 bpm
